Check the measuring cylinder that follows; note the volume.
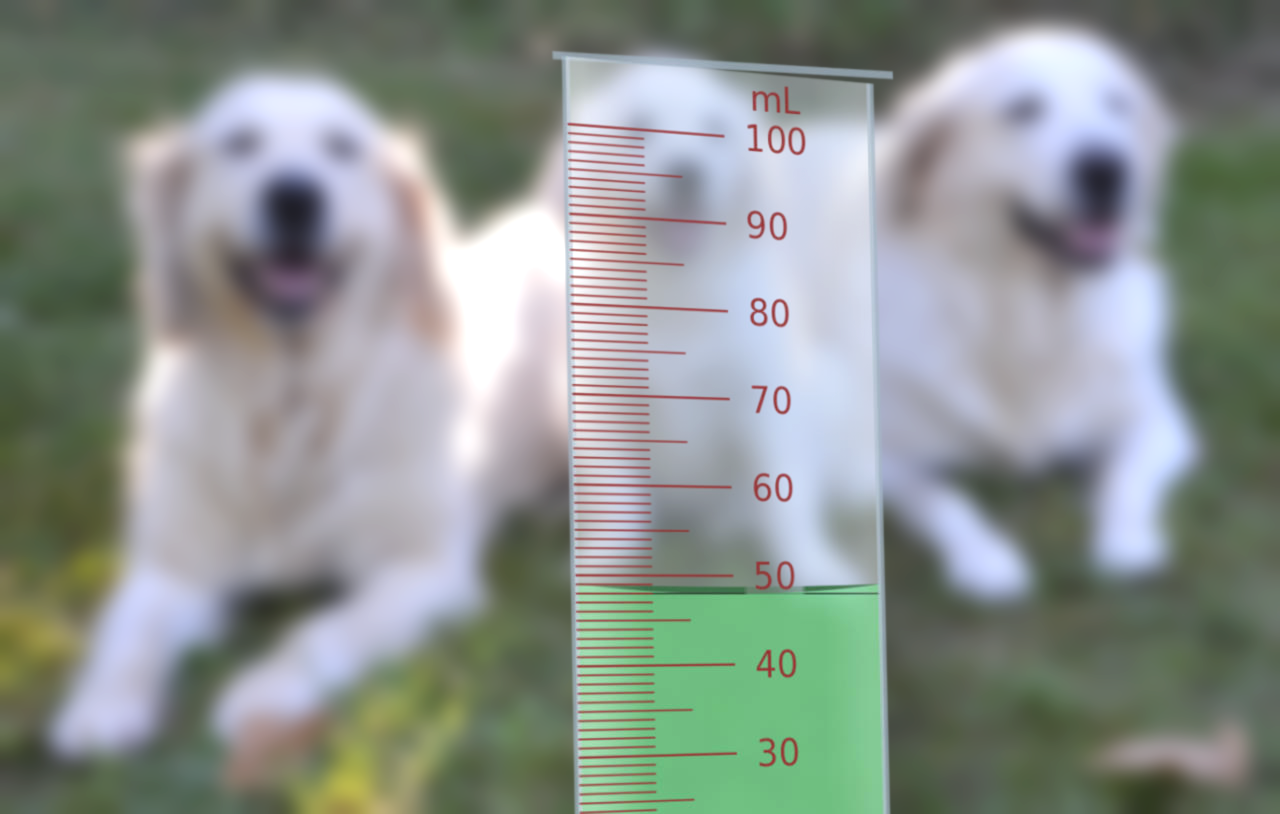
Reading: 48 mL
